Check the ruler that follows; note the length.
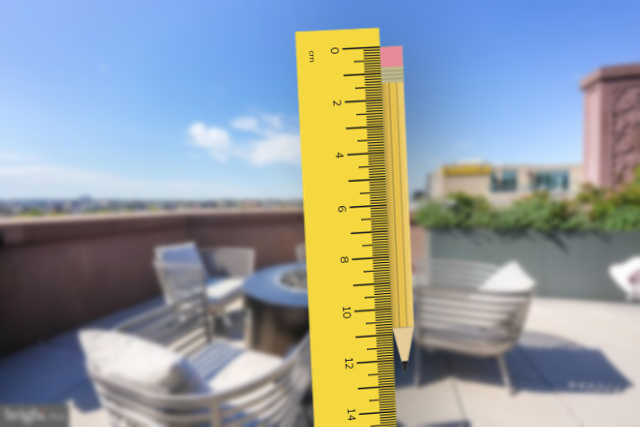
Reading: 12.5 cm
